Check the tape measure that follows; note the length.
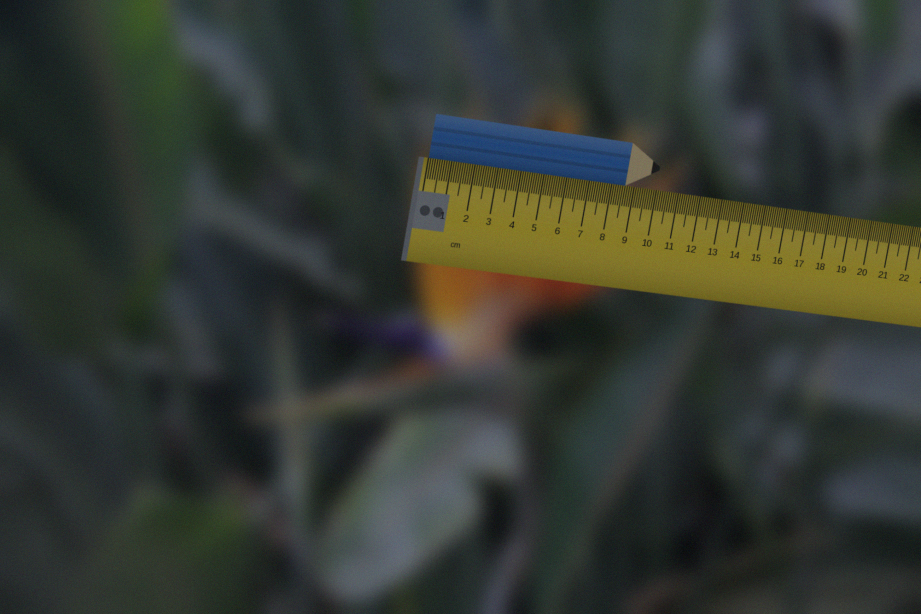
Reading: 10 cm
